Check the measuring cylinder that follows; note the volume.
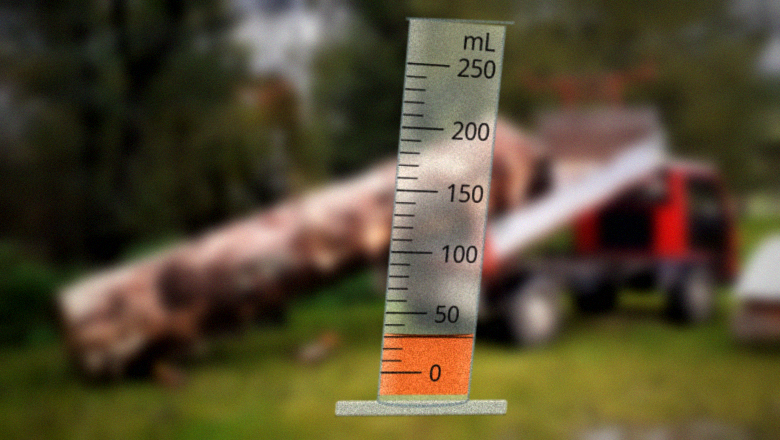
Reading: 30 mL
